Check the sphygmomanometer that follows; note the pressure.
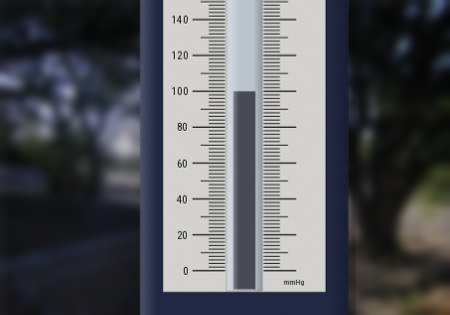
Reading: 100 mmHg
